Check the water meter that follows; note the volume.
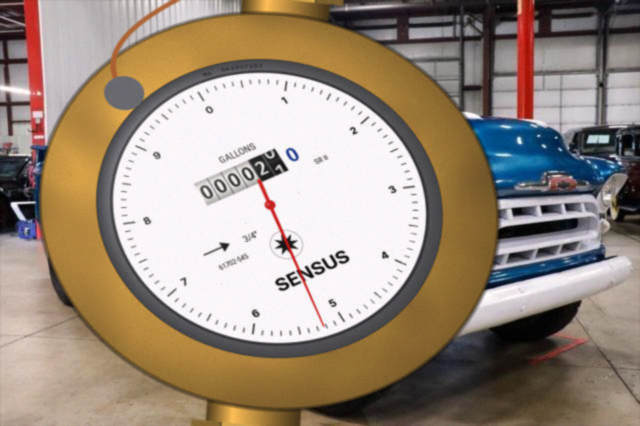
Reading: 205.2 gal
